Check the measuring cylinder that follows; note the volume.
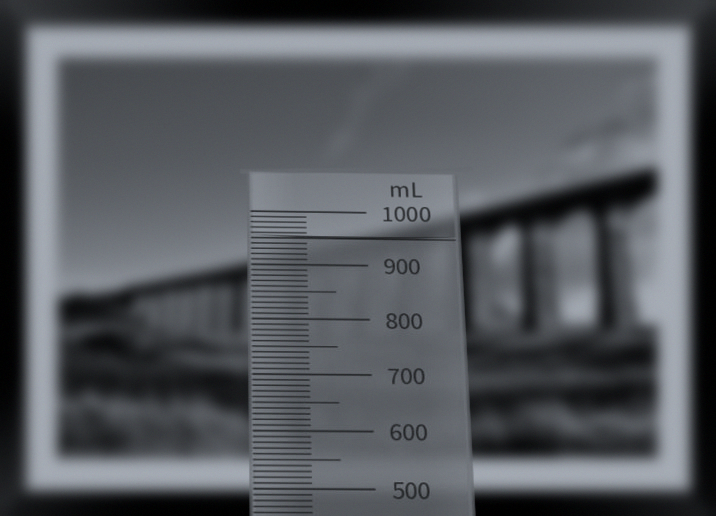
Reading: 950 mL
